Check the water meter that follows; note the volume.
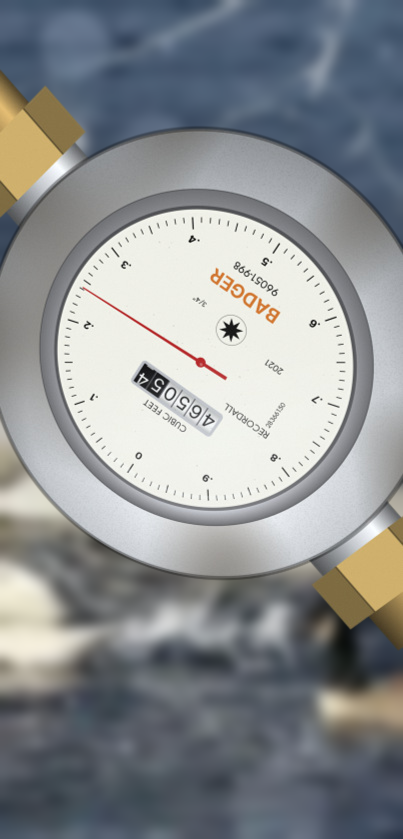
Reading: 465054.24 ft³
